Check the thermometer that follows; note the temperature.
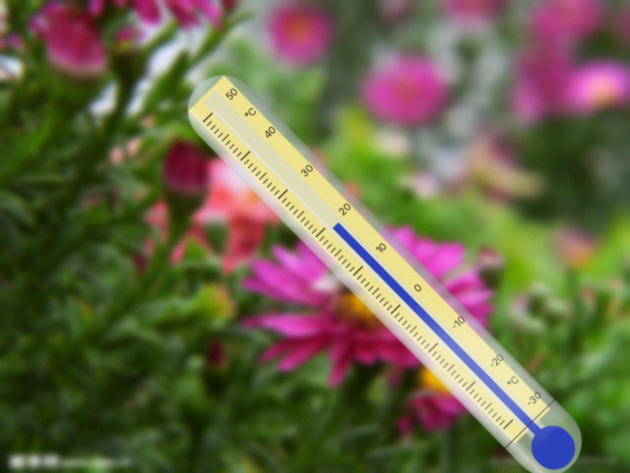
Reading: 19 °C
